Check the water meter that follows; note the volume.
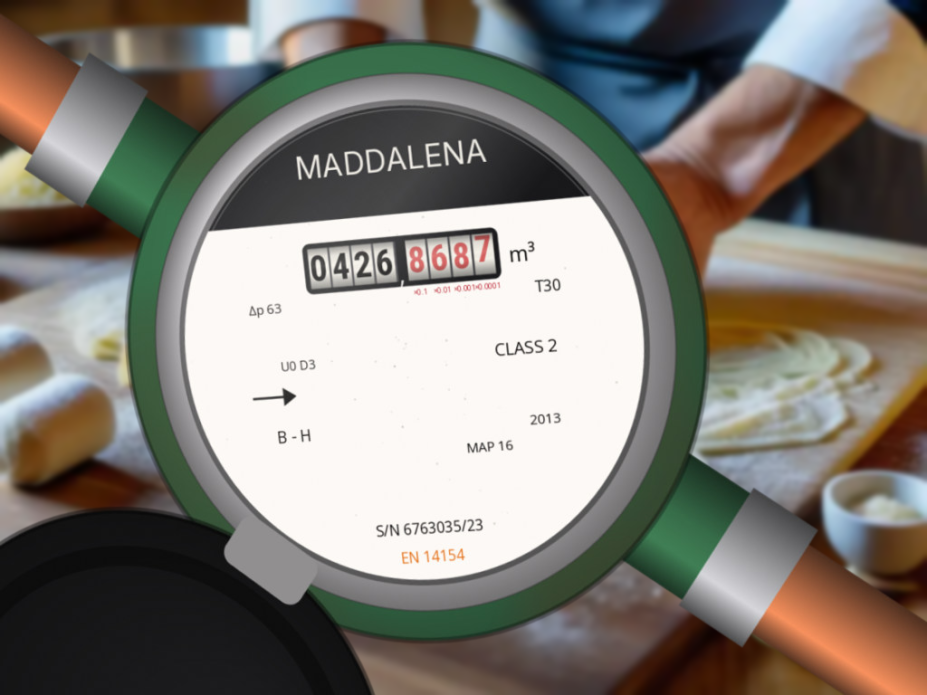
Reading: 426.8687 m³
